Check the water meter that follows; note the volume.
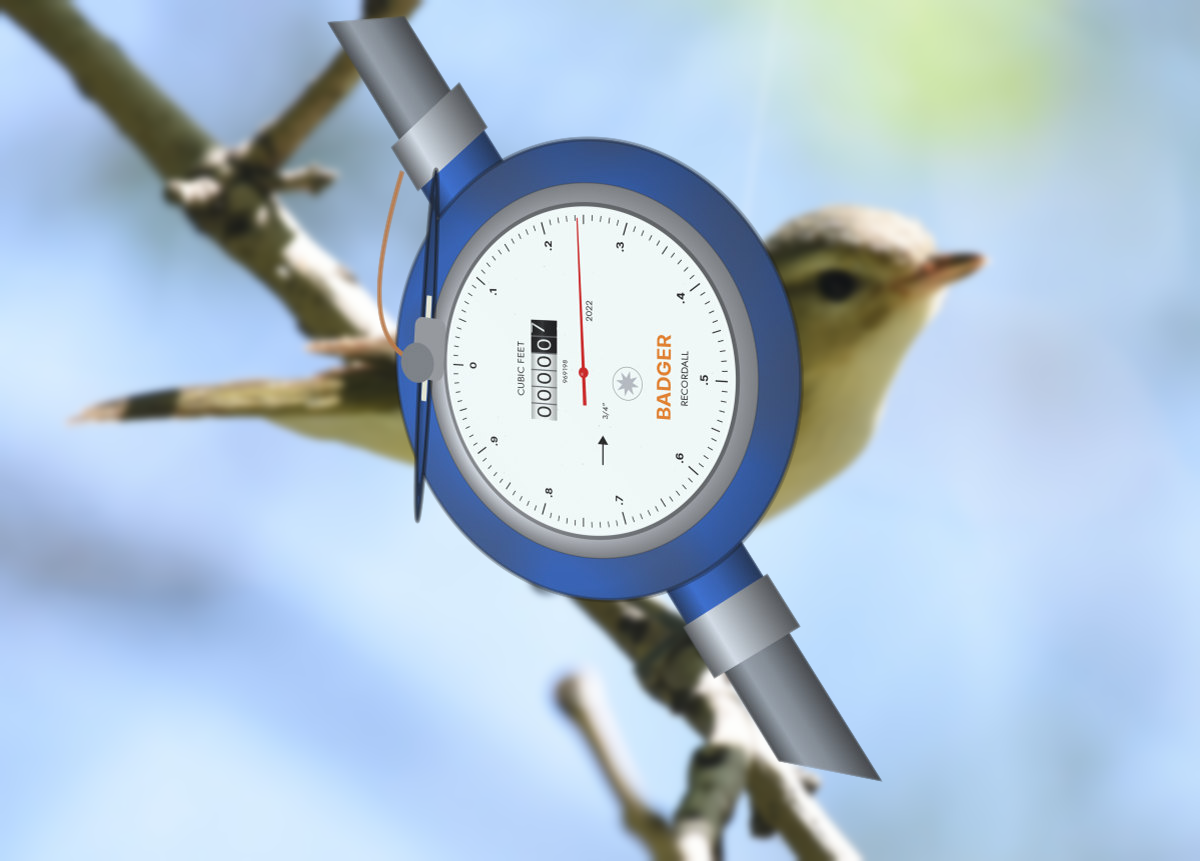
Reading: 7.24 ft³
